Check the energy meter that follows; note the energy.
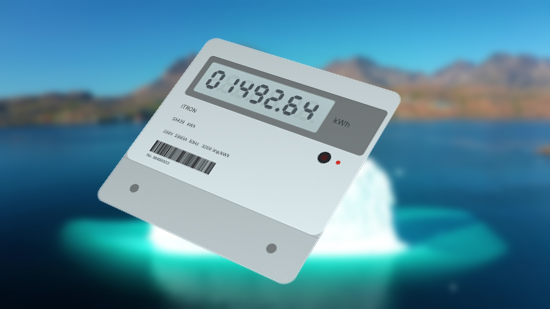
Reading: 1492.64 kWh
